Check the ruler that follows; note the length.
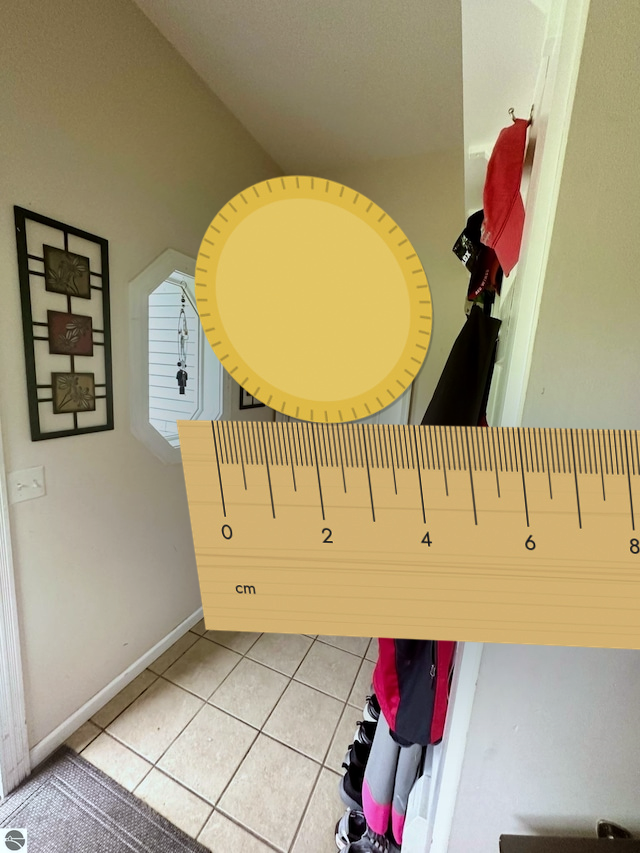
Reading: 4.6 cm
